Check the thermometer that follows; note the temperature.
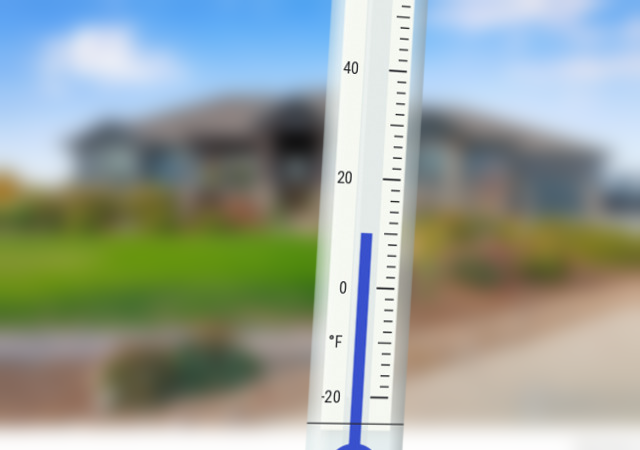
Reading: 10 °F
